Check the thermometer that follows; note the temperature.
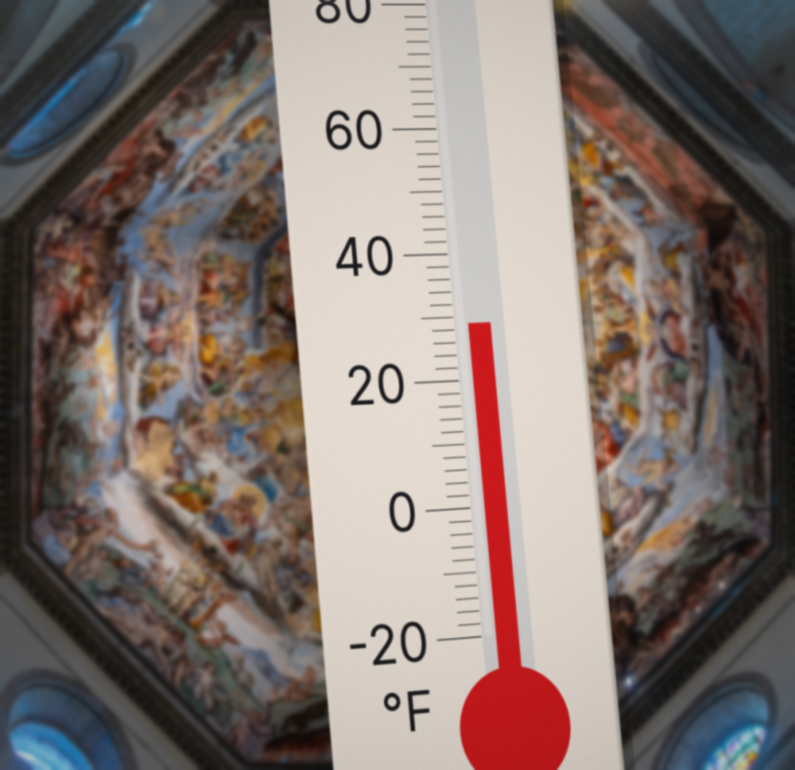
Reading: 29 °F
